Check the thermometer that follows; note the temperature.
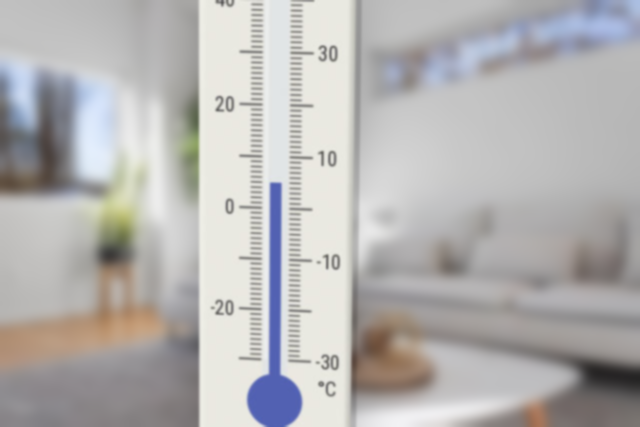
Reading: 5 °C
